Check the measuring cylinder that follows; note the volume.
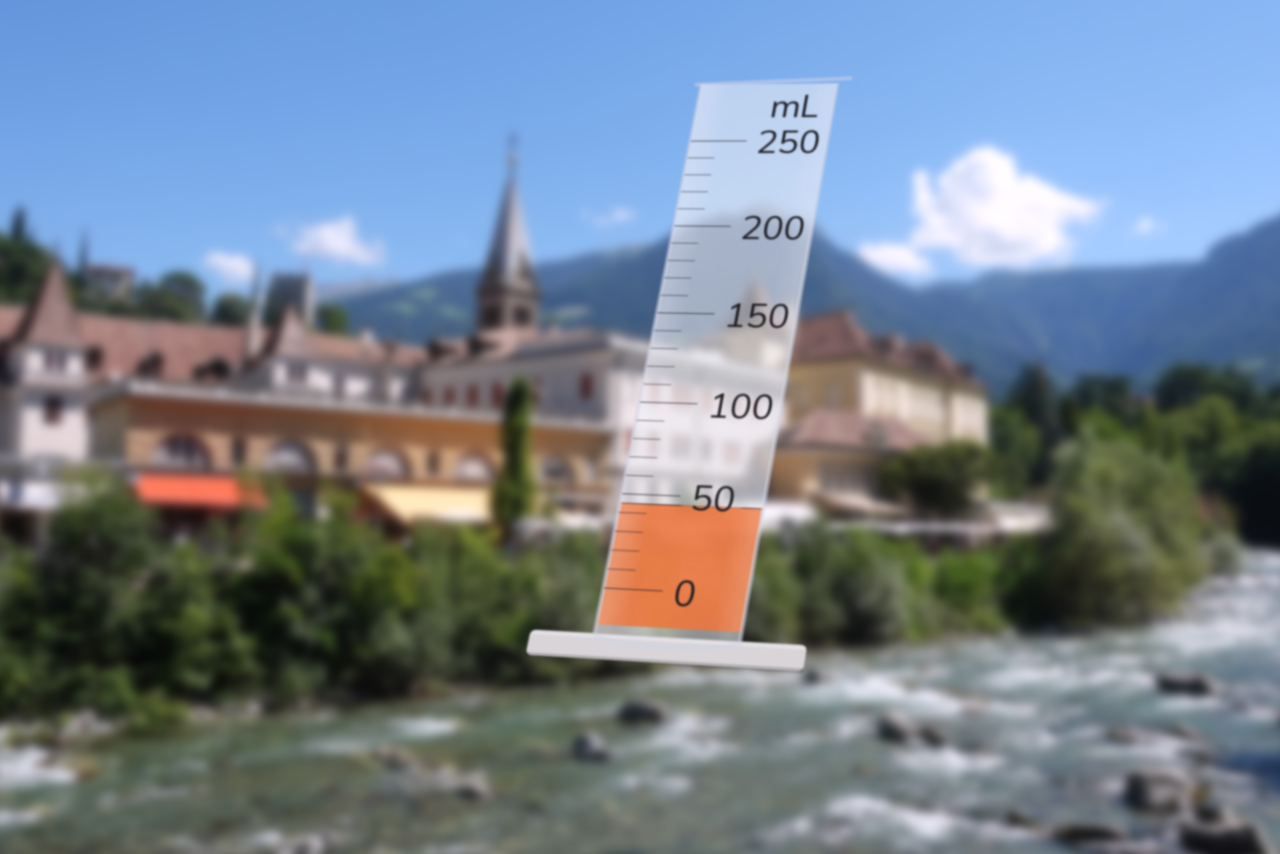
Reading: 45 mL
